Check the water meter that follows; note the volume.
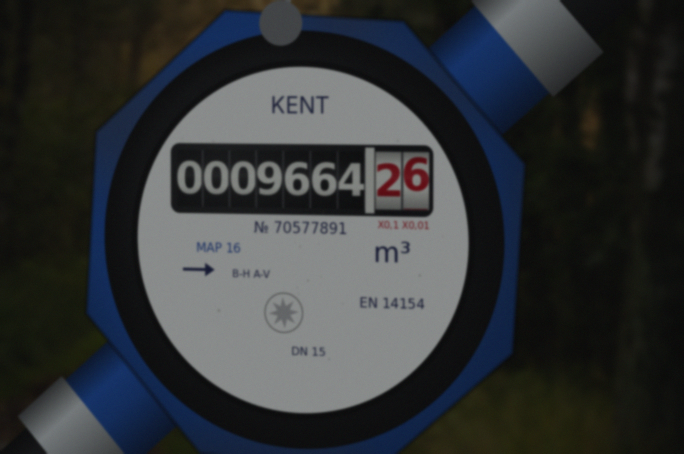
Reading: 9664.26 m³
